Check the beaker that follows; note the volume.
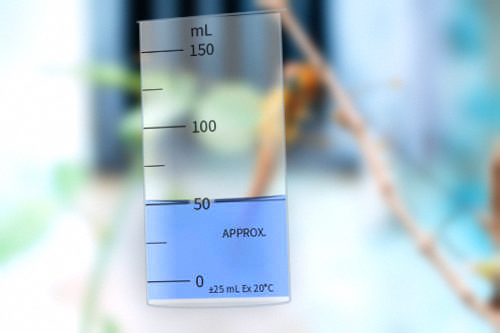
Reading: 50 mL
